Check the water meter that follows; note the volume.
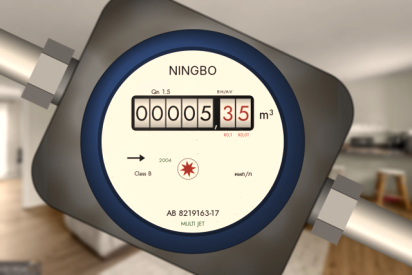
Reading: 5.35 m³
